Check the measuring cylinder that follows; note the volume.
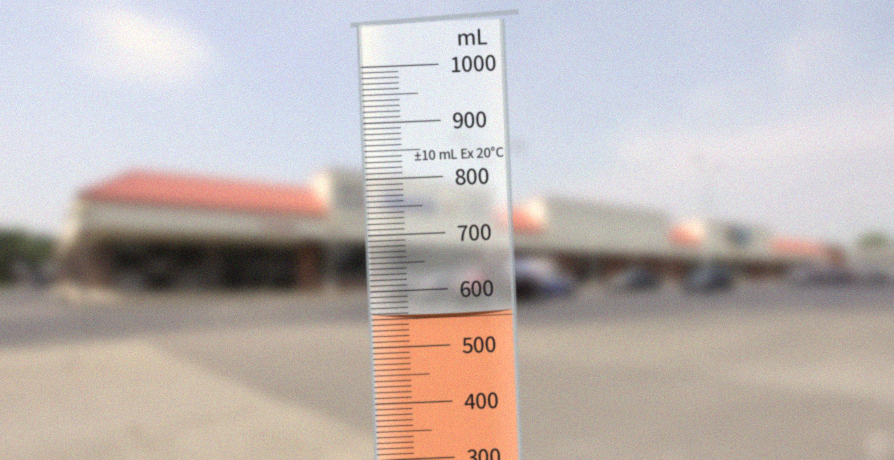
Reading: 550 mL
